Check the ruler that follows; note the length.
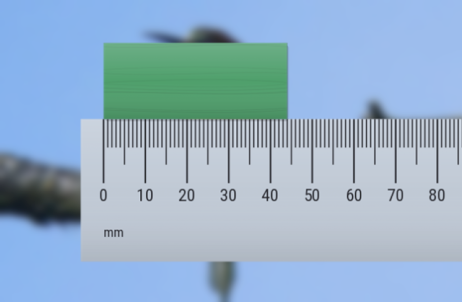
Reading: 44 mm
